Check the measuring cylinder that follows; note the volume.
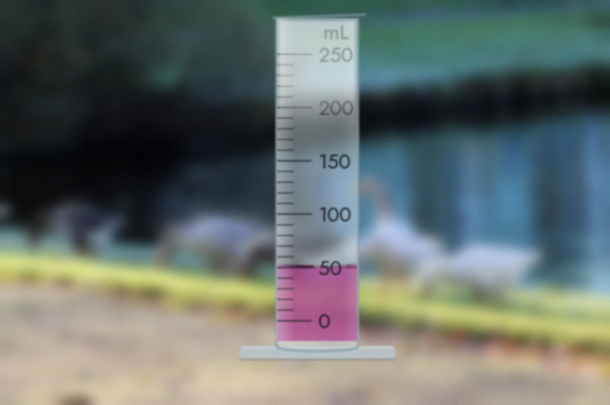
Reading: 50 mL
